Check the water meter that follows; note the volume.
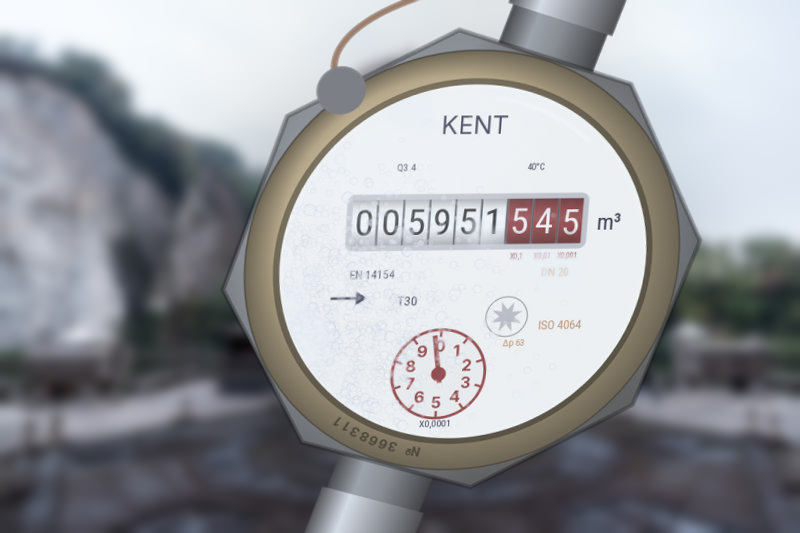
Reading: 5951.5449 m³
